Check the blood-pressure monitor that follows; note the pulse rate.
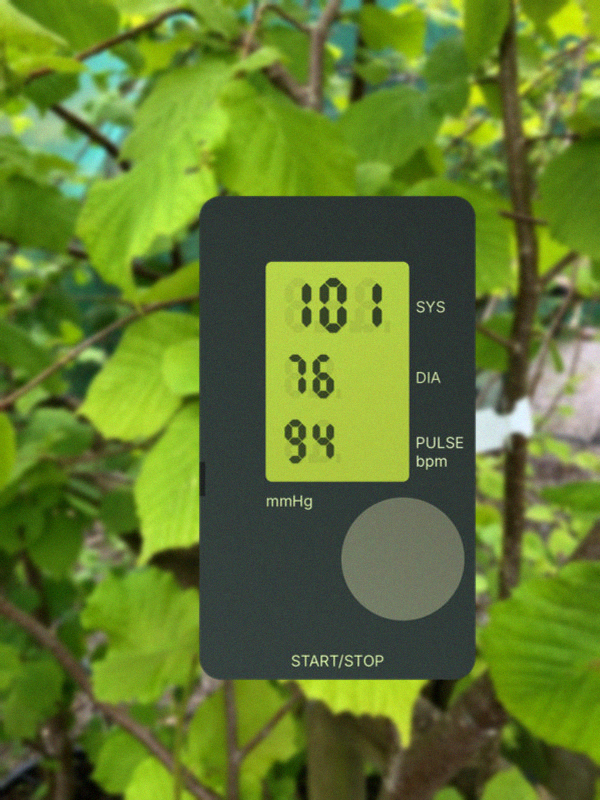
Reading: 94 bpm
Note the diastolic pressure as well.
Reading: 76 mmHg
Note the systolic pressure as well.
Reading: 101 mmHg
